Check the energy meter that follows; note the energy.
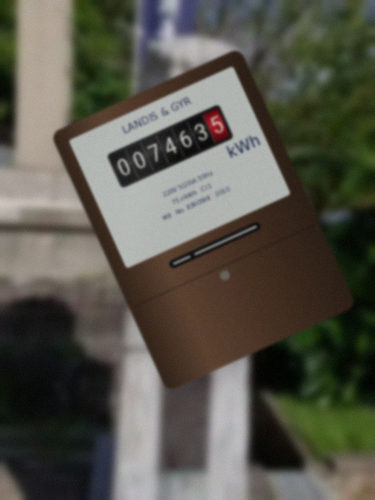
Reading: 7463.5 kWh
